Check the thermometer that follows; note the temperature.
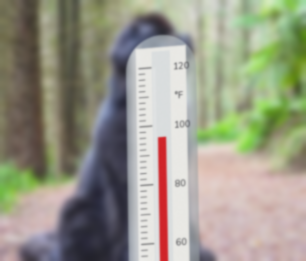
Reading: 96 °F
